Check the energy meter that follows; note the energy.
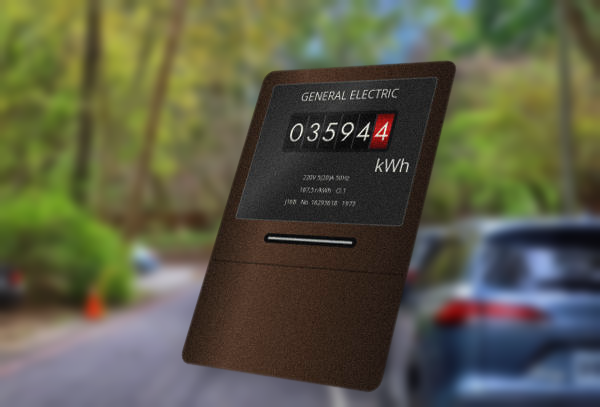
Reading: 3594.4 kWh
